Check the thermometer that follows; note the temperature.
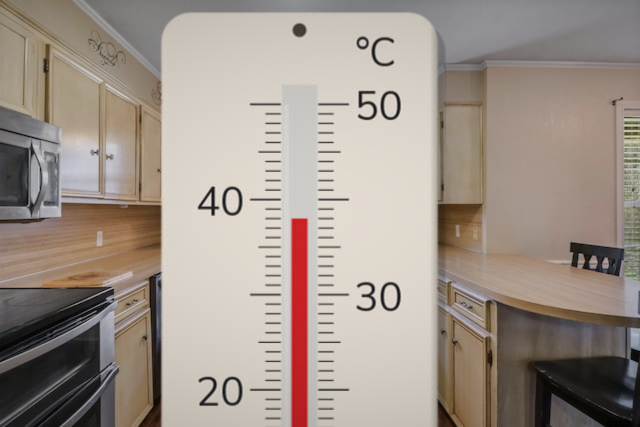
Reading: 38 °C
